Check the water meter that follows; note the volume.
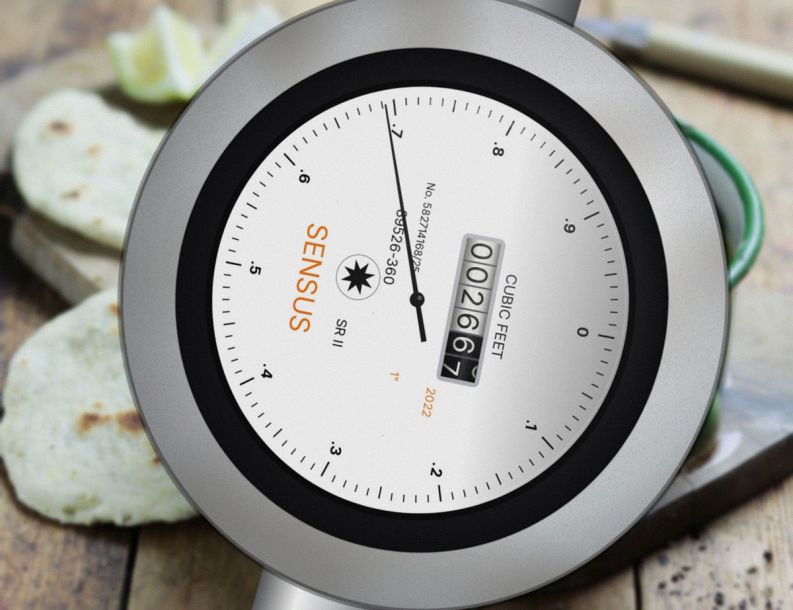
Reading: 2666.69 ft³
